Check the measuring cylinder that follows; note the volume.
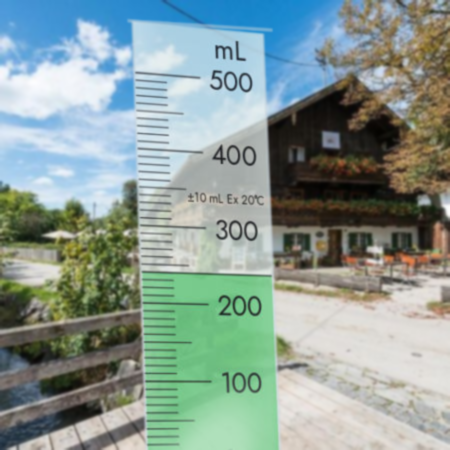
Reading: 240 mL
